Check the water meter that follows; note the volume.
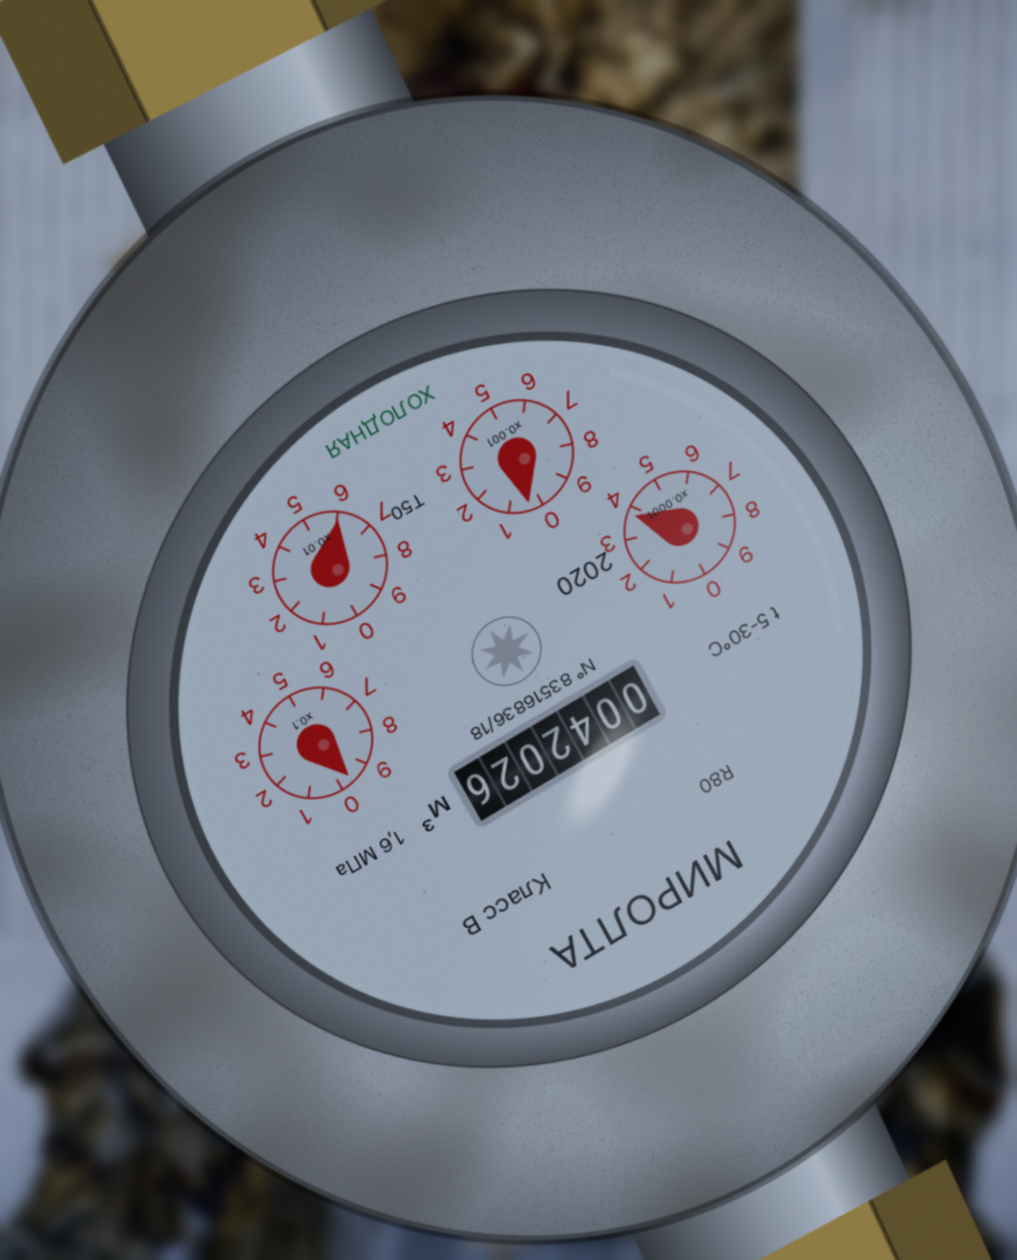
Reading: 42025.9603 m³
